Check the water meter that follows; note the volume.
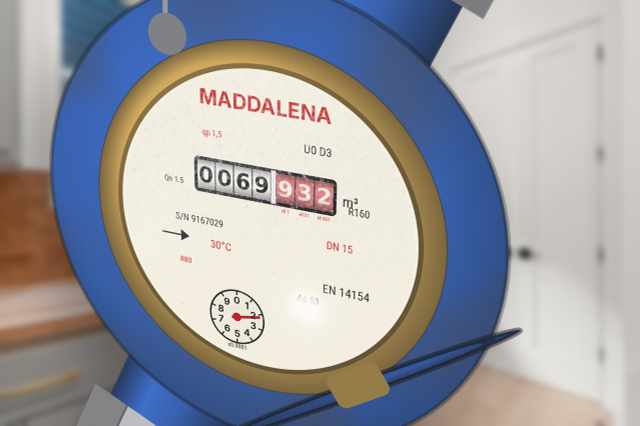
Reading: 69.9322 m³
